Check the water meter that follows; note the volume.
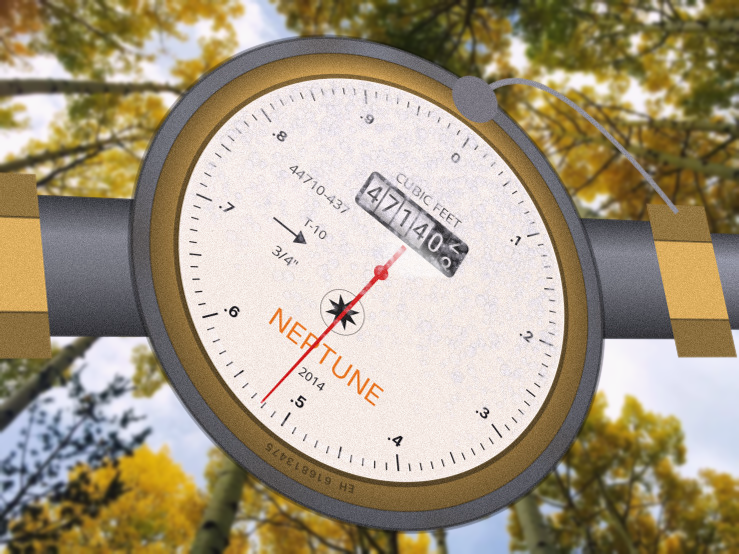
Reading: 471402.52 ft³
